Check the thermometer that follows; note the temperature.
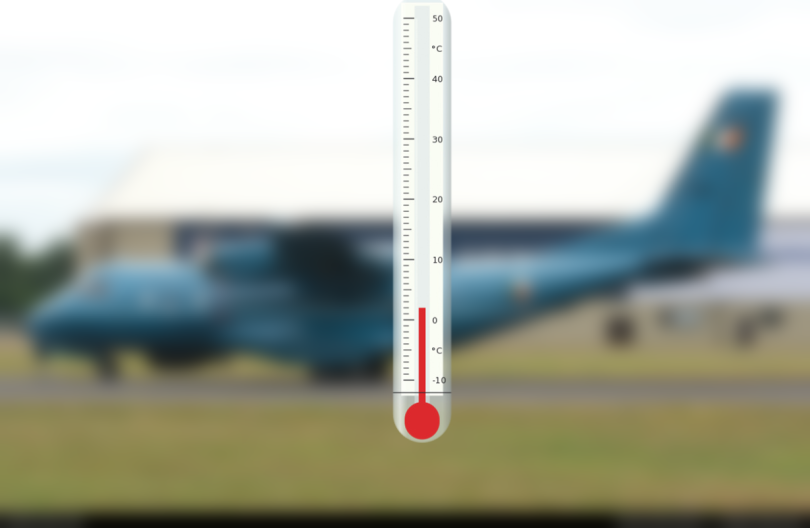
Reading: 2 °C
